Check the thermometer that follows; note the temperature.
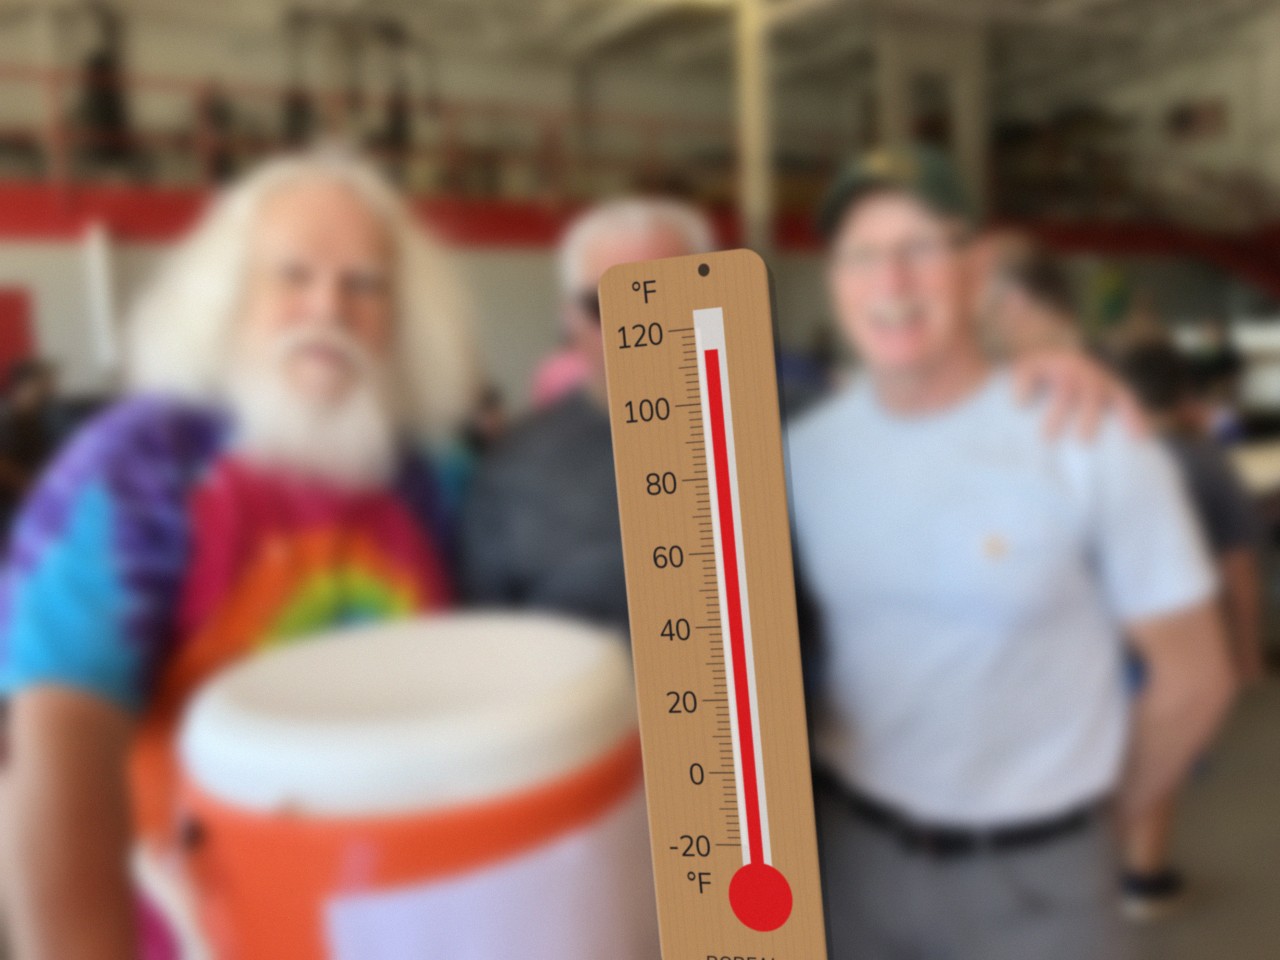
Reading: 114 °F
